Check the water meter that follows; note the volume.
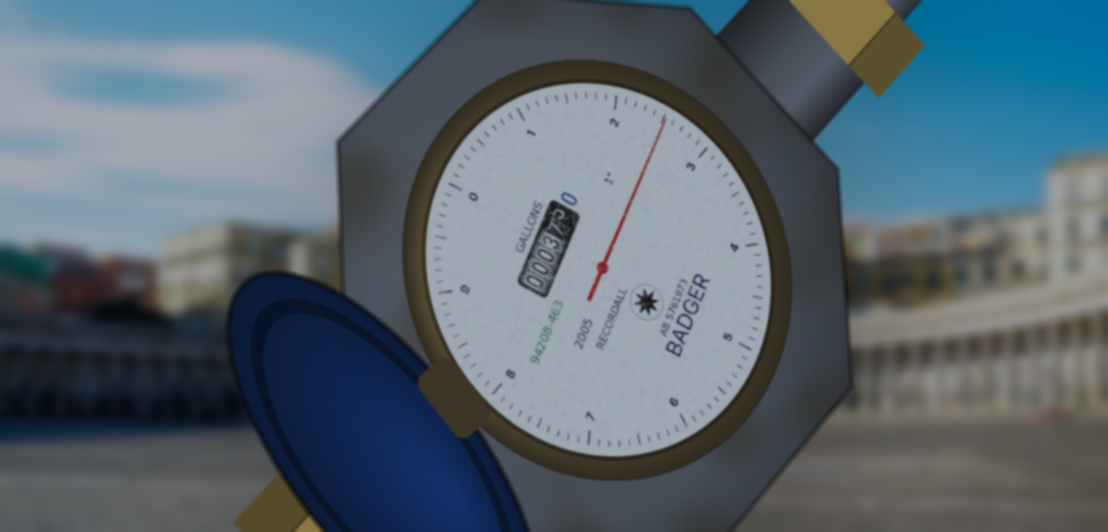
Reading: 3752.5 gal
